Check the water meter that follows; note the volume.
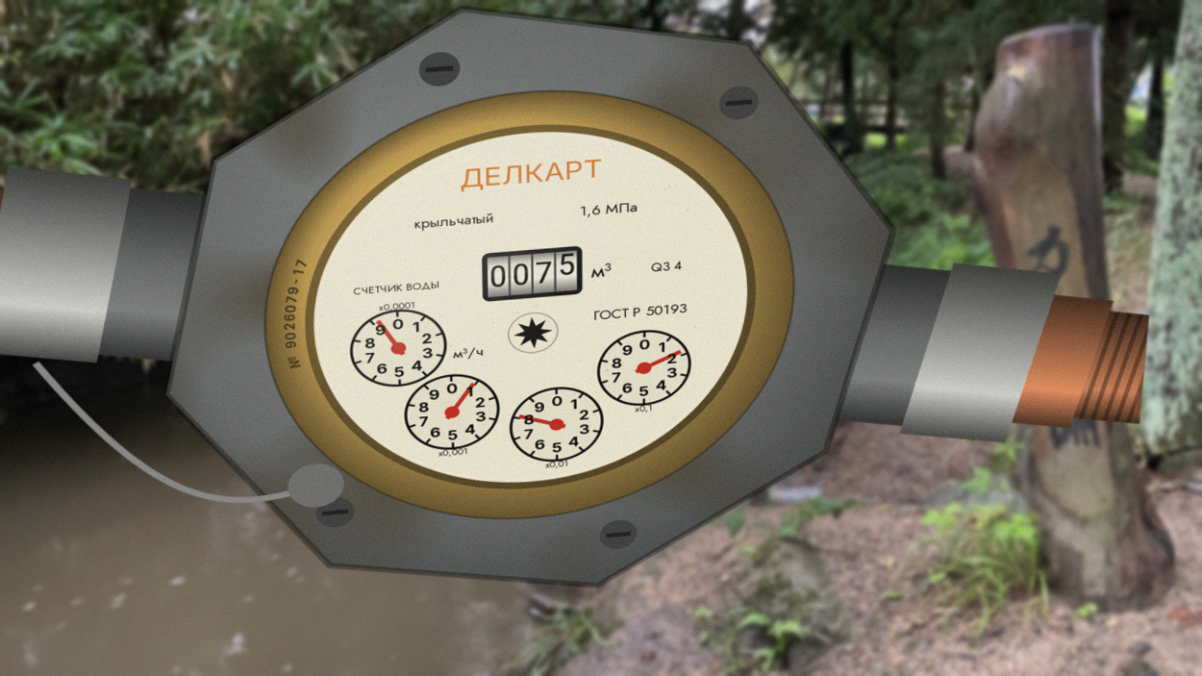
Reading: 75.1809 m³
